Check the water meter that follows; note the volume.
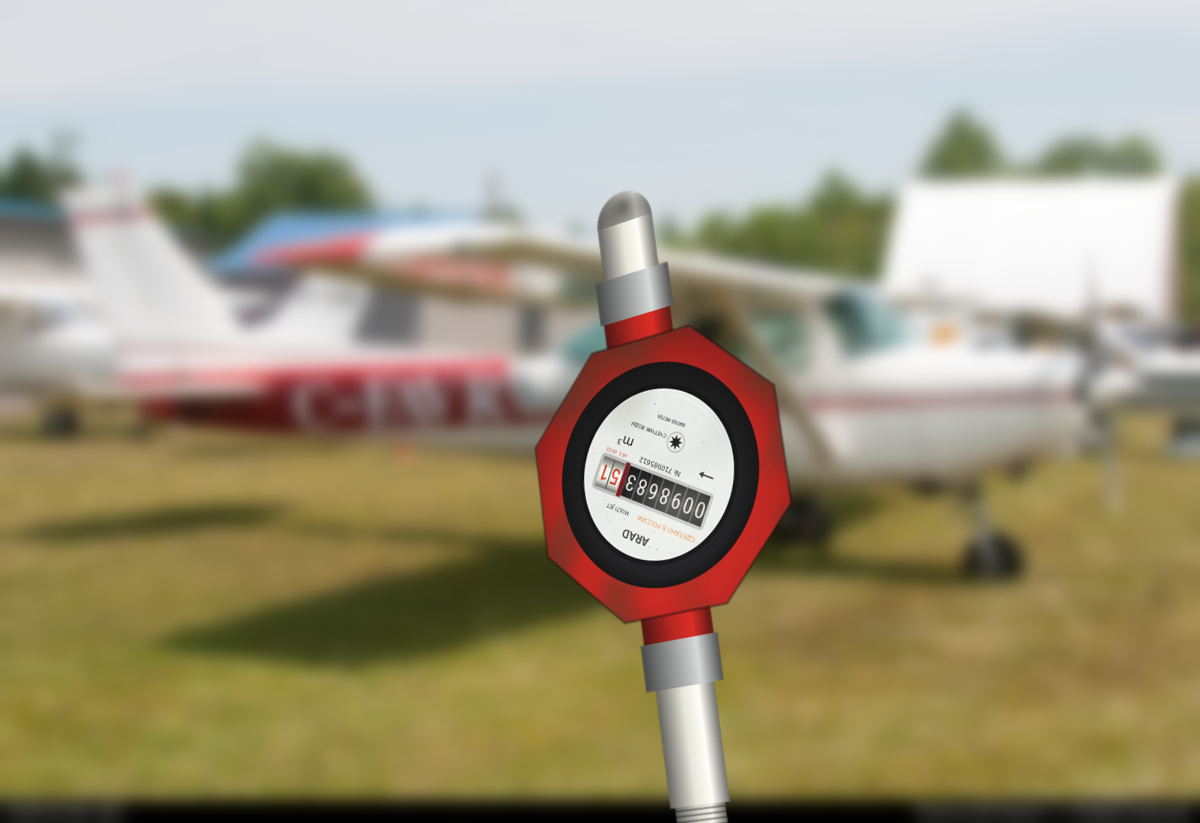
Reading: 98683.51 m³
